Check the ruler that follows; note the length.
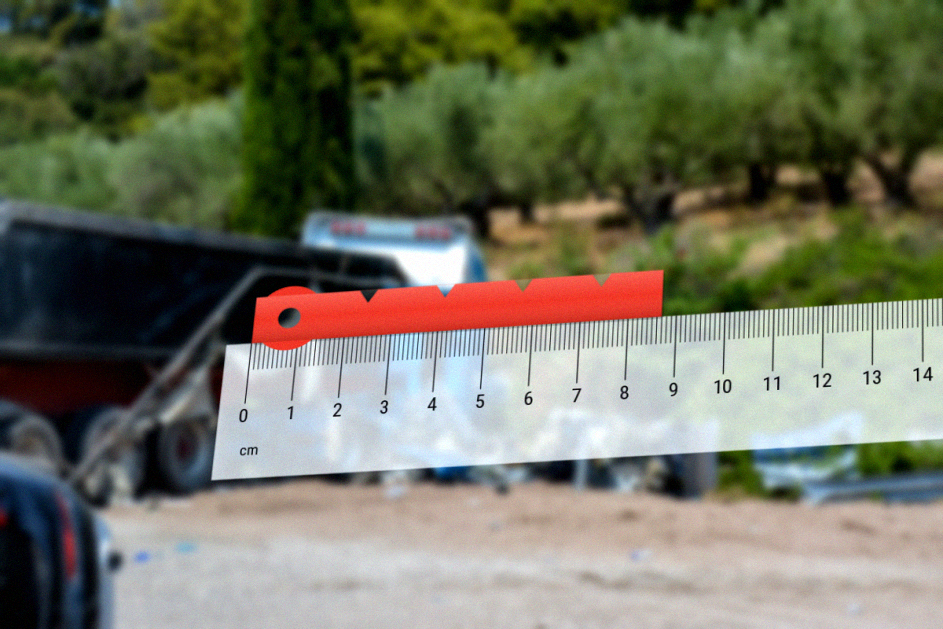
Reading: 8.7 cm
